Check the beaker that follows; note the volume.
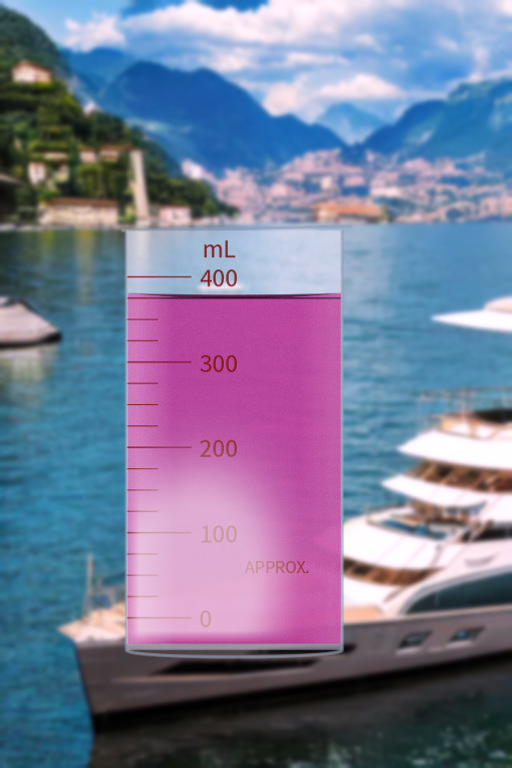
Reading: 375 mL
